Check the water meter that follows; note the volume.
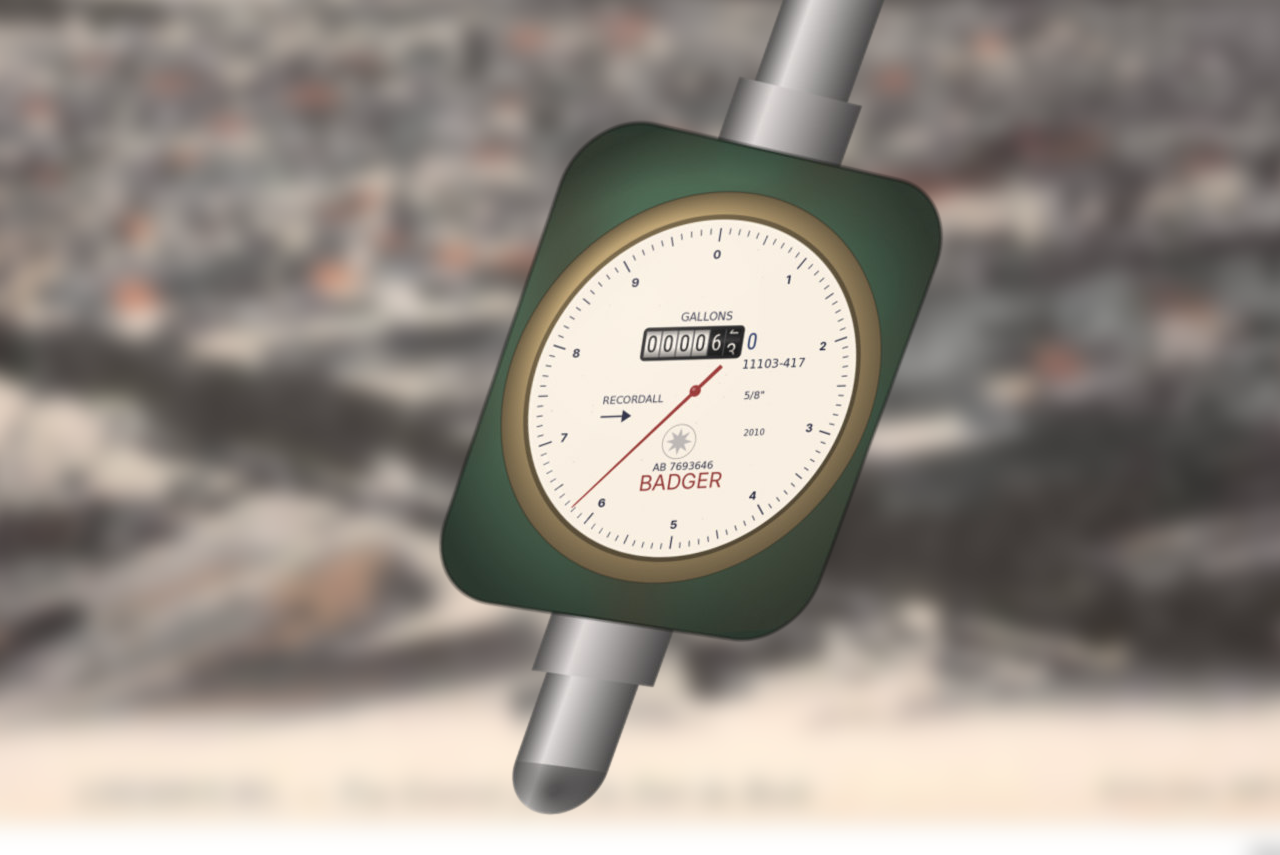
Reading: 626.2 gal
